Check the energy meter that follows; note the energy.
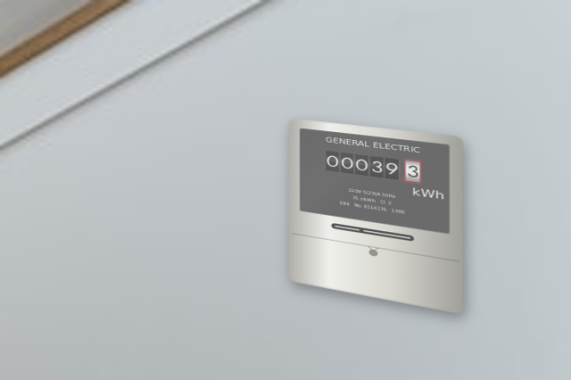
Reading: 39.3 kWh
